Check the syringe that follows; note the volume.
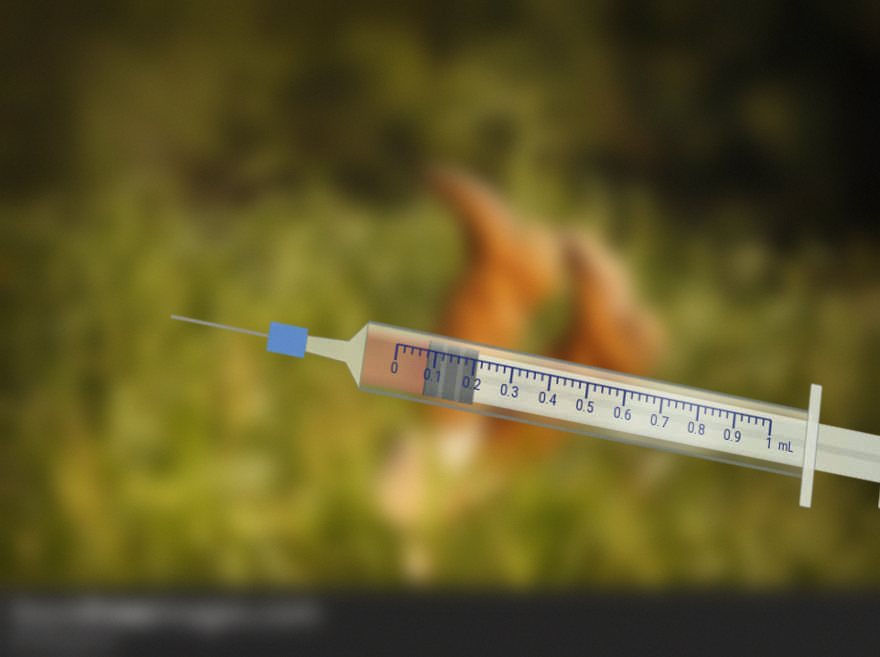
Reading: 0.08 mL
